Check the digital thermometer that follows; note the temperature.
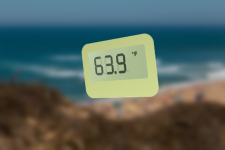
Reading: 63.9 °F
